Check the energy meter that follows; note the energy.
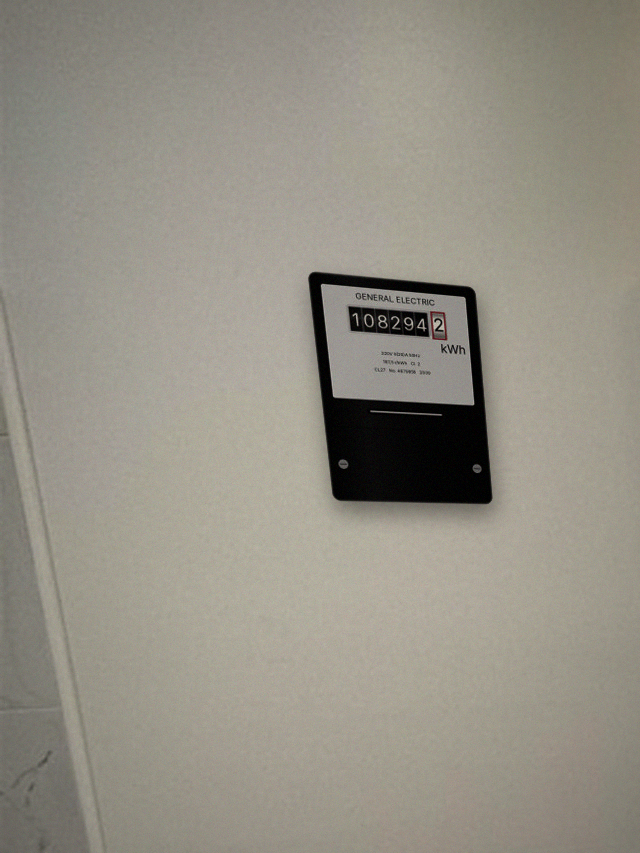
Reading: 108294.2 kWh
